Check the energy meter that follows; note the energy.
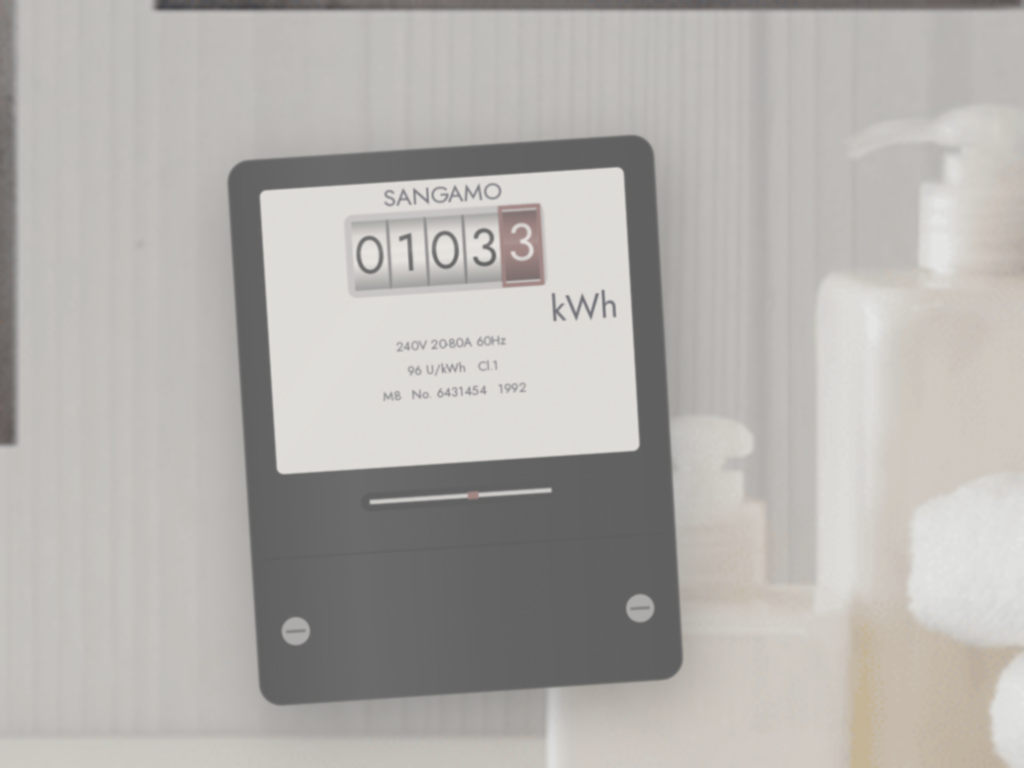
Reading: 103.3 kWh
